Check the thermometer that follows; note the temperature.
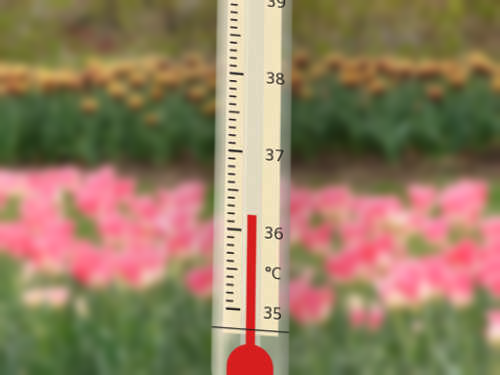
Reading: 36.2 °C
